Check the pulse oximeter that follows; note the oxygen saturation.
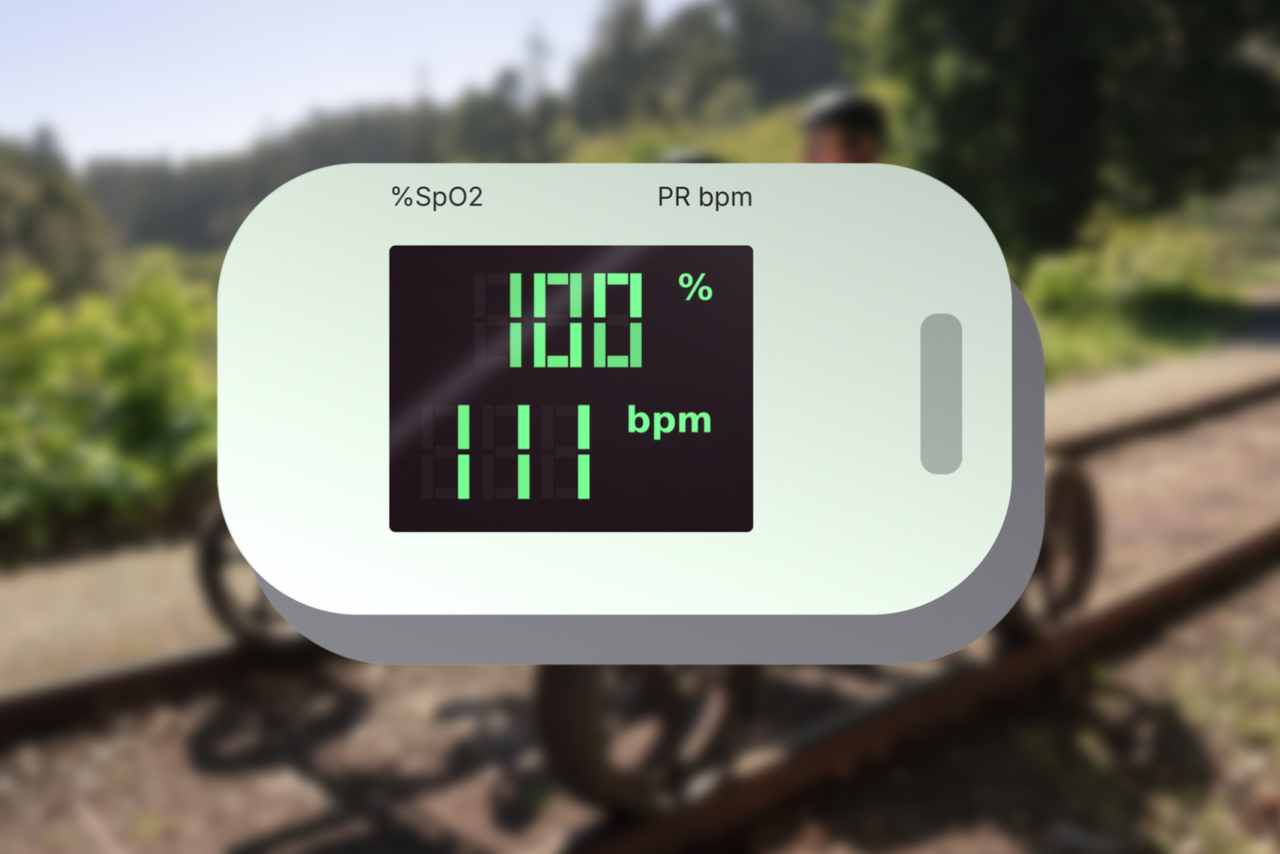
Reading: 100 %
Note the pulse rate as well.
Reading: 111 bpm
